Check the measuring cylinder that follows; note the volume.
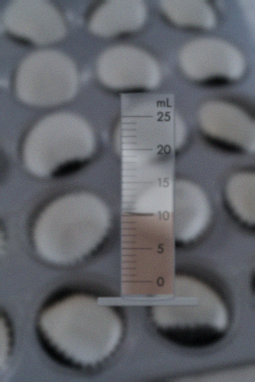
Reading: 10 mL
